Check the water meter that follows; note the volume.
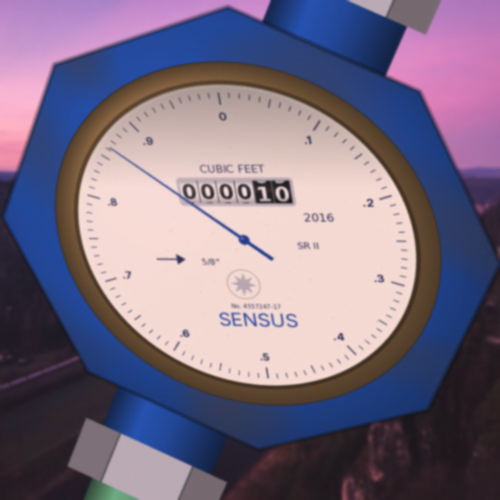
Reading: 9.86 ft³
